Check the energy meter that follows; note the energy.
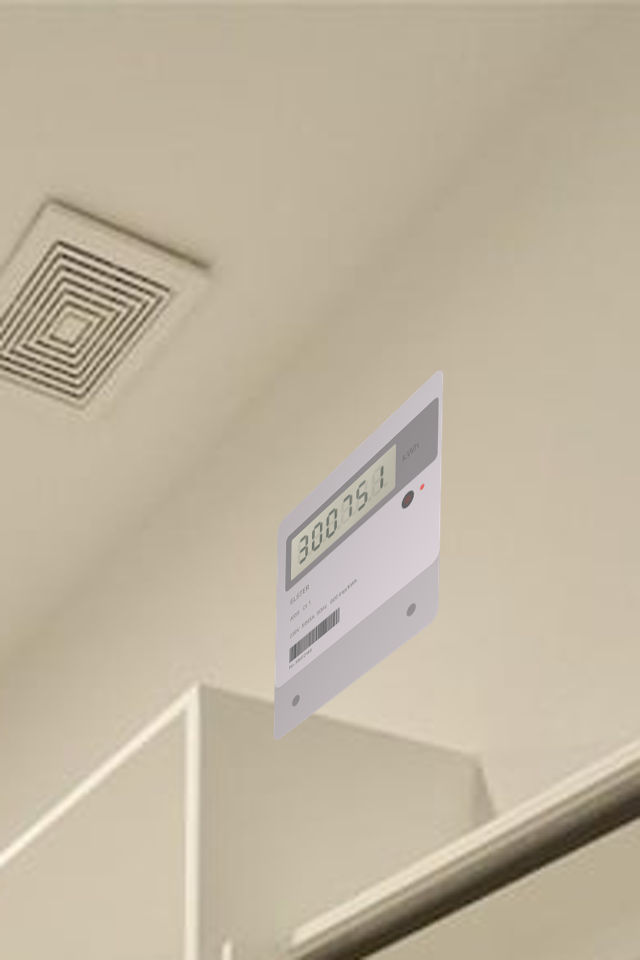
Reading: 300751 kWh
